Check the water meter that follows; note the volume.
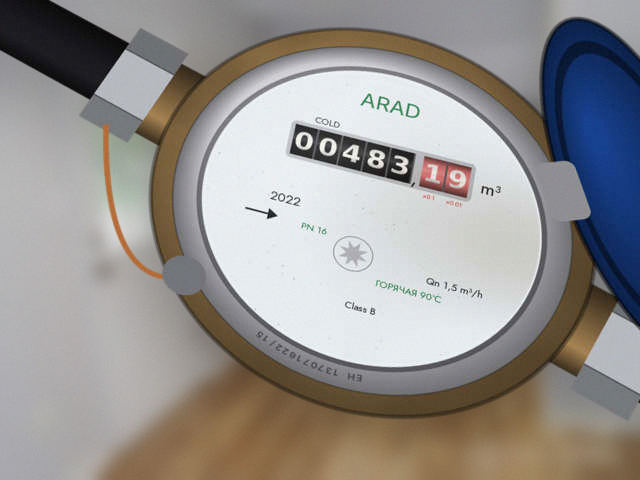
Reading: 483.19 m³
